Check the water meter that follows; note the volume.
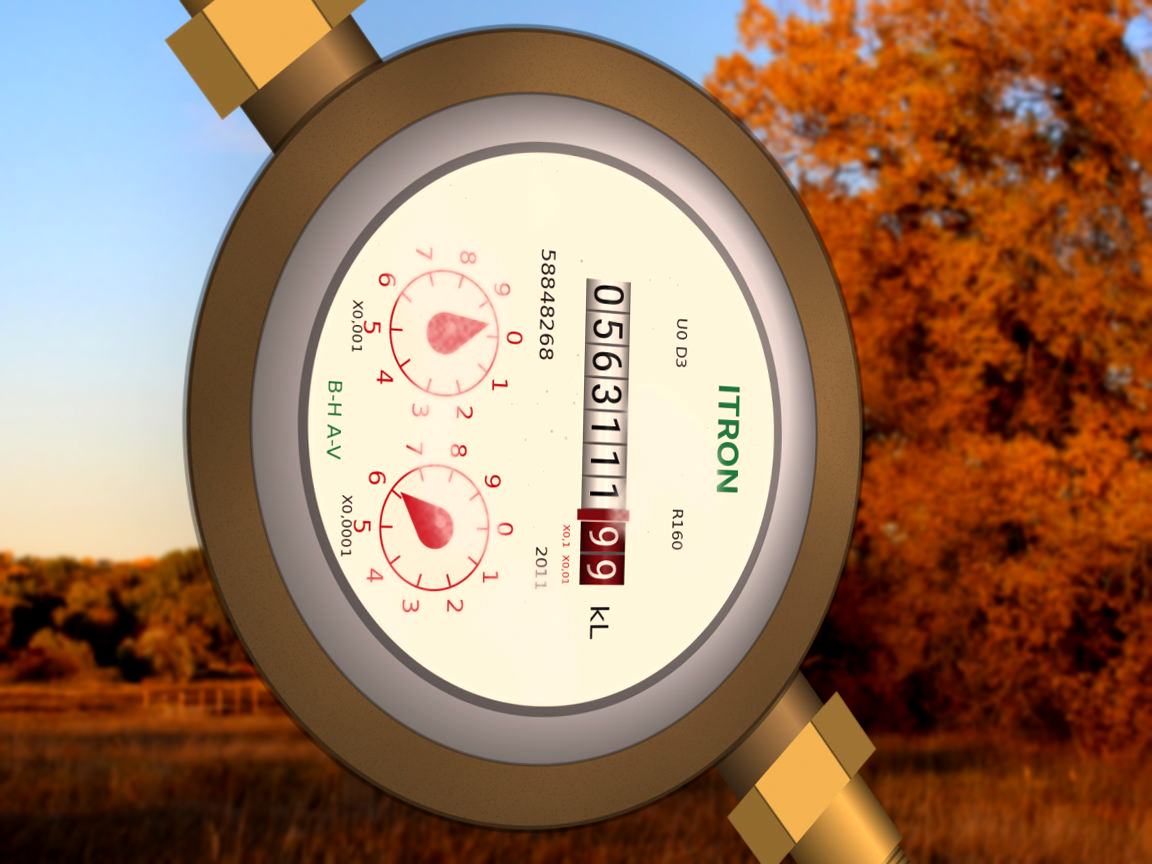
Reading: 563111.9896 kL
